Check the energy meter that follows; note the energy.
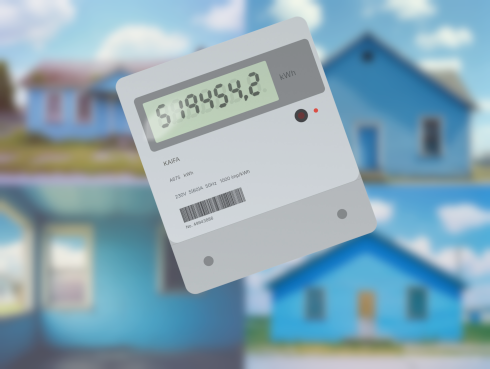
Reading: 519454.2 kWh
